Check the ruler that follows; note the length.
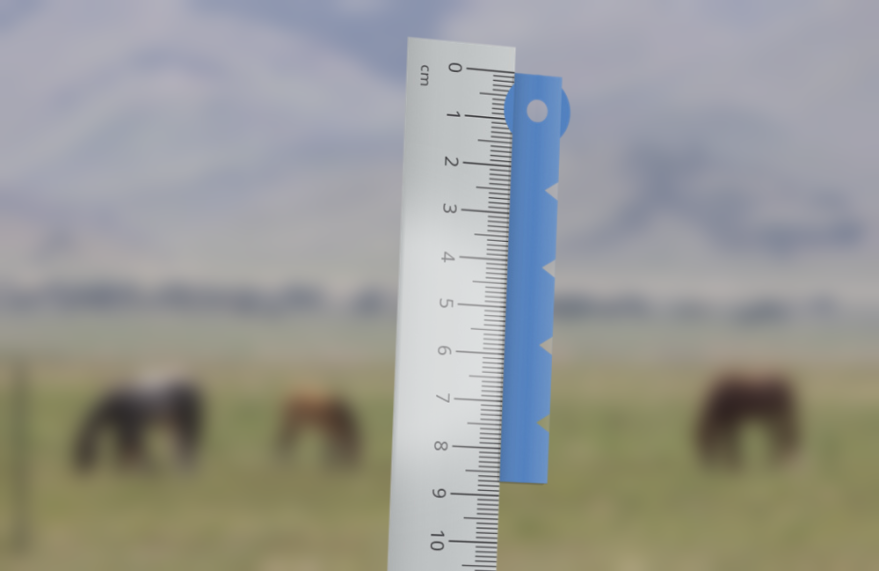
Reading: 8.7 cm
